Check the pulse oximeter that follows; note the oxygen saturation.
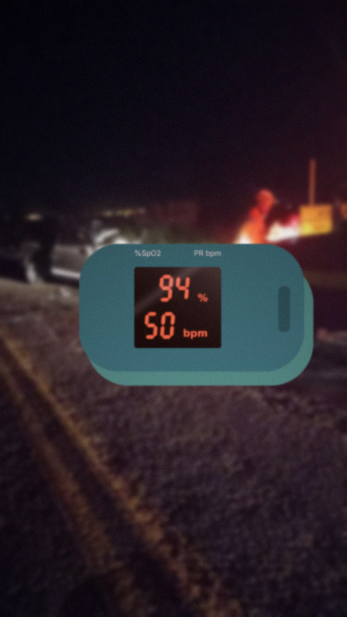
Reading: 94 %
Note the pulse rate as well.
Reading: 50 bpm
